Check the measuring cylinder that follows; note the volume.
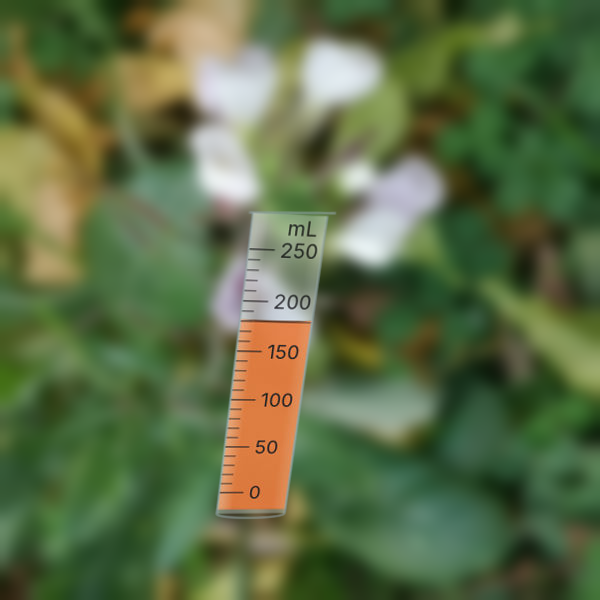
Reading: 180 mL
